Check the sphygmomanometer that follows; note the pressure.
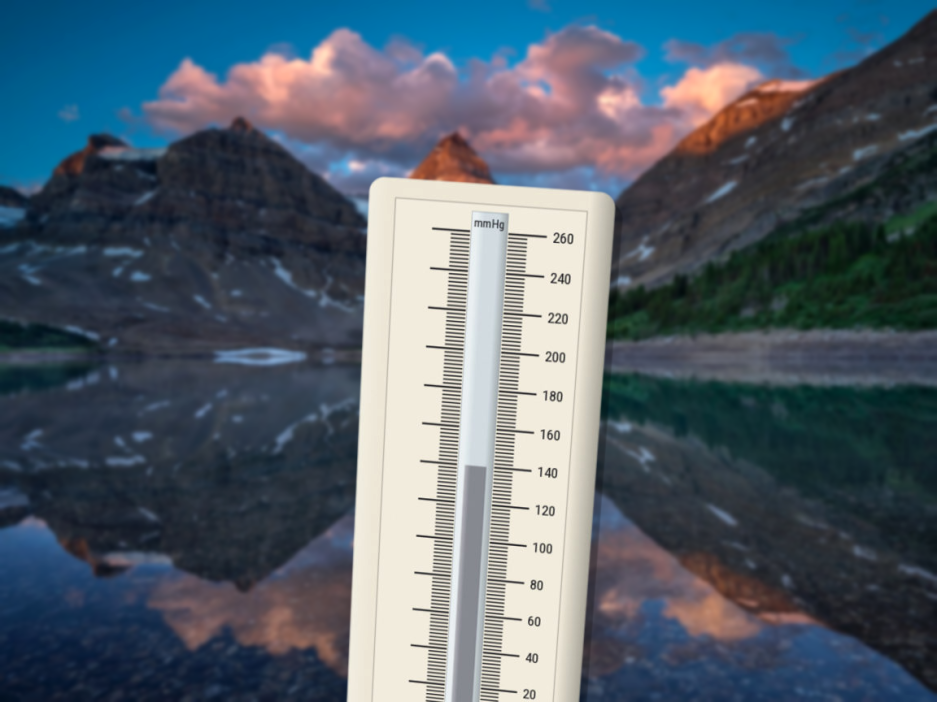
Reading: 140 mmHg
